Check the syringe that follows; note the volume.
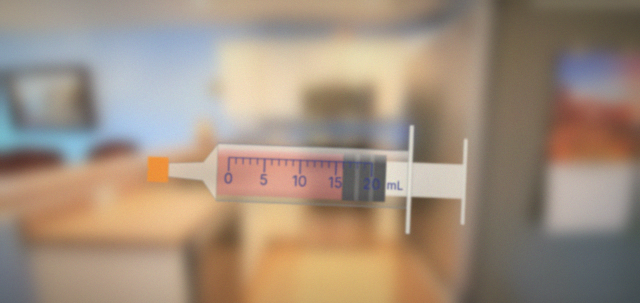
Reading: 16 mL
